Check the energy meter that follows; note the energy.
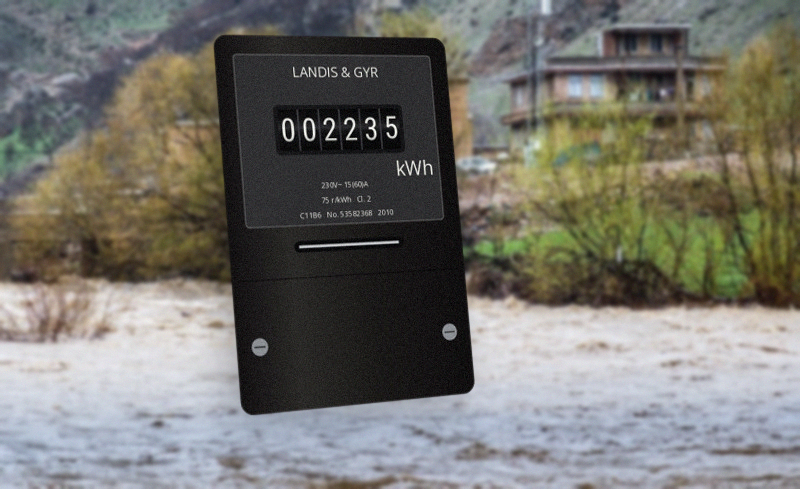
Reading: 2235 kWh
